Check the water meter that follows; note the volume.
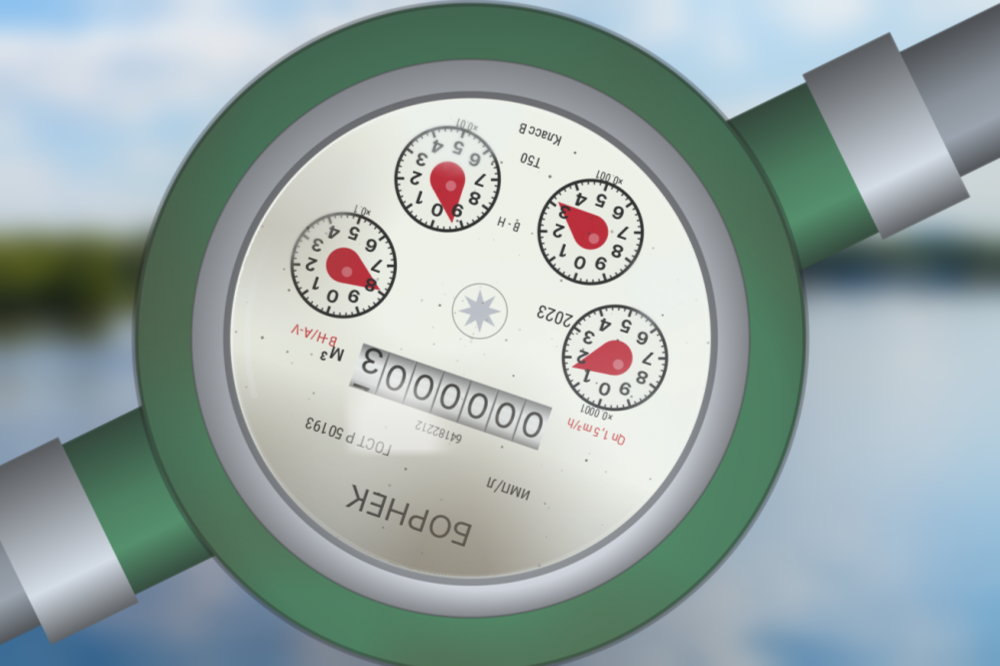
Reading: 2.7931 m³
